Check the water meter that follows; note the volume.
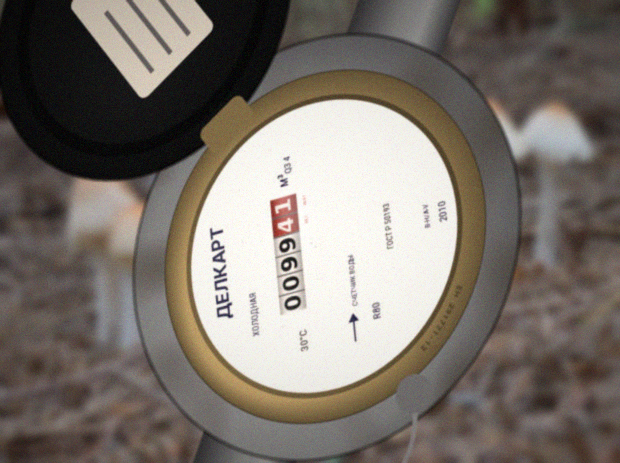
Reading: 99.41 m³
